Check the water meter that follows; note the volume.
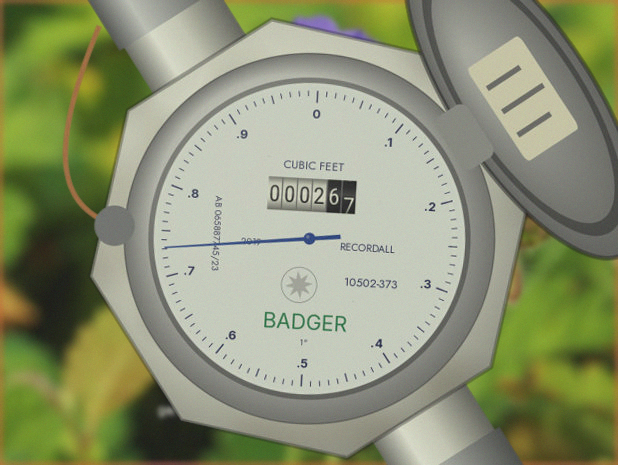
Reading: 266.73 ft³
